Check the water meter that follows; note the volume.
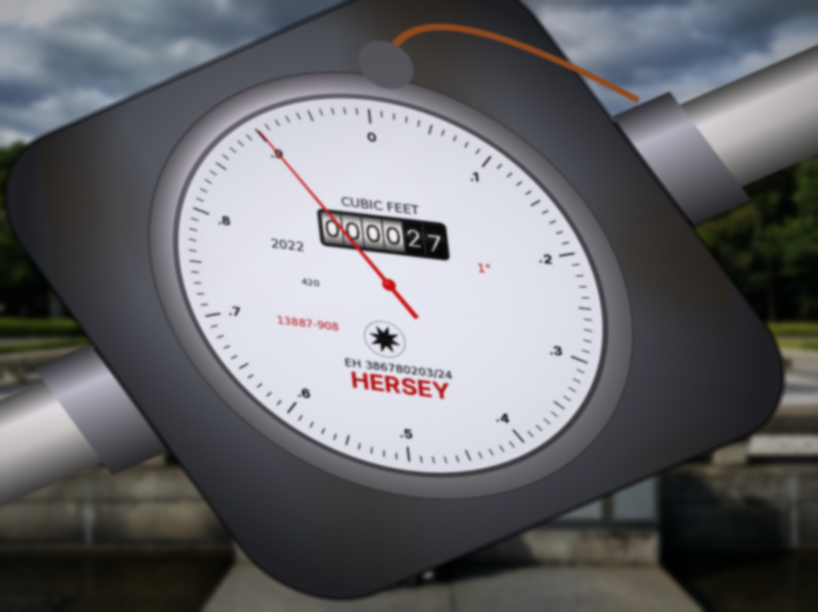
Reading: 26.90 ft³
